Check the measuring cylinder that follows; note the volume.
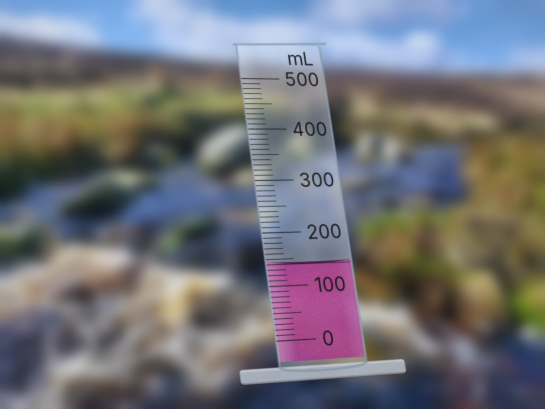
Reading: 140 mL
